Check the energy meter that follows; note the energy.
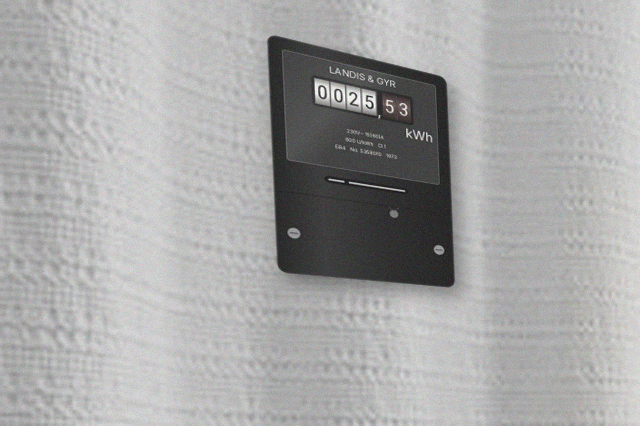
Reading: 25.53 kWh
